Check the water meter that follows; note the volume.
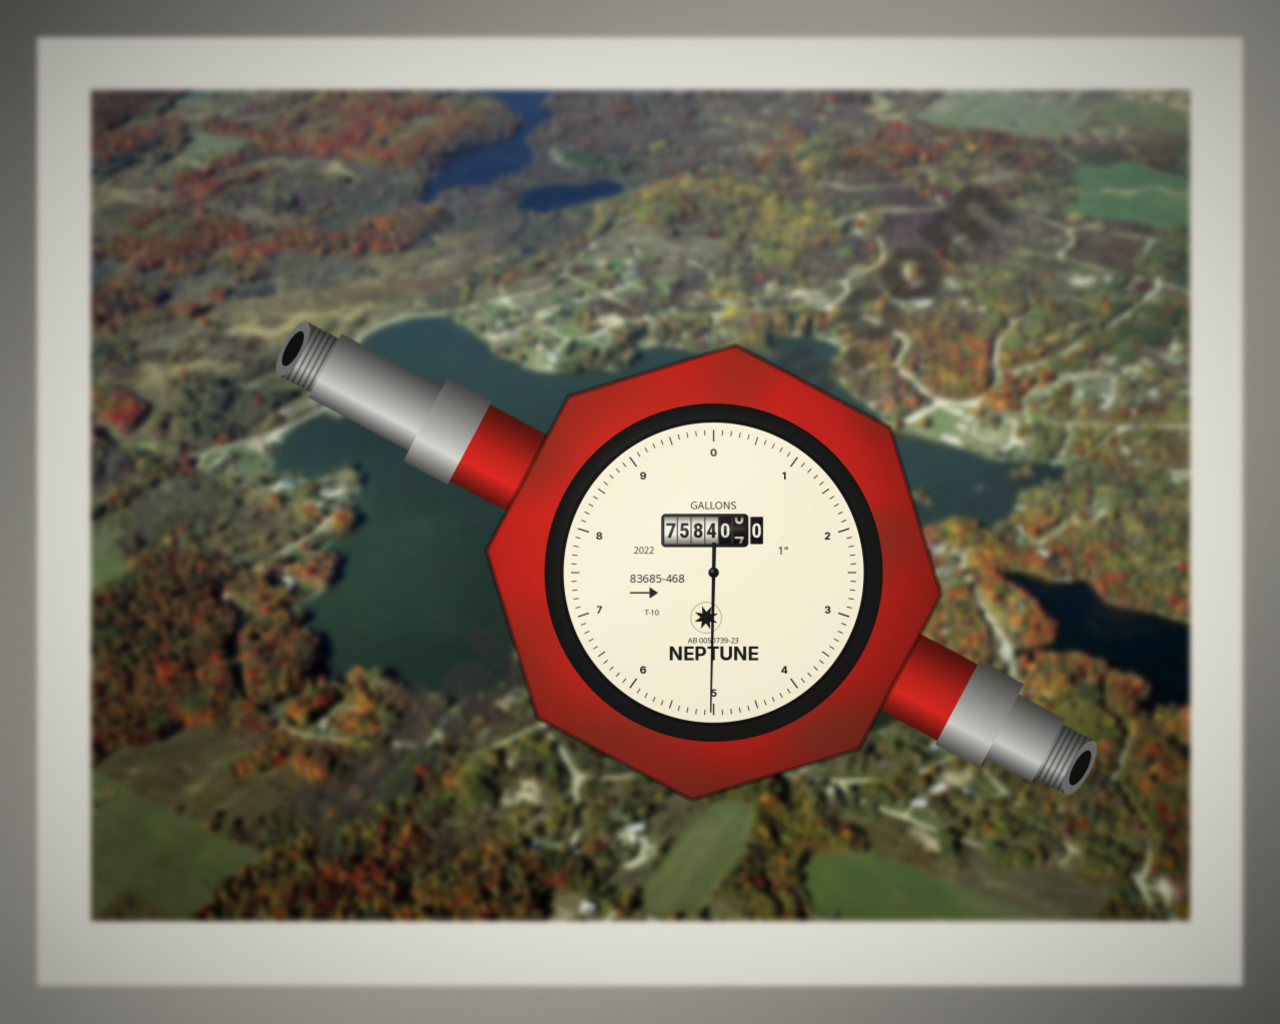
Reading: 7584065.0 gal
